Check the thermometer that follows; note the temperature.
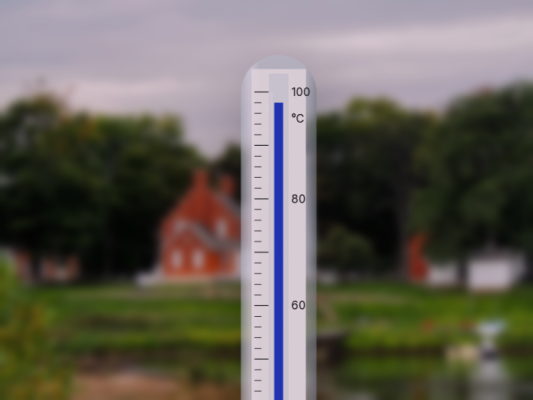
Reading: 98 °C
